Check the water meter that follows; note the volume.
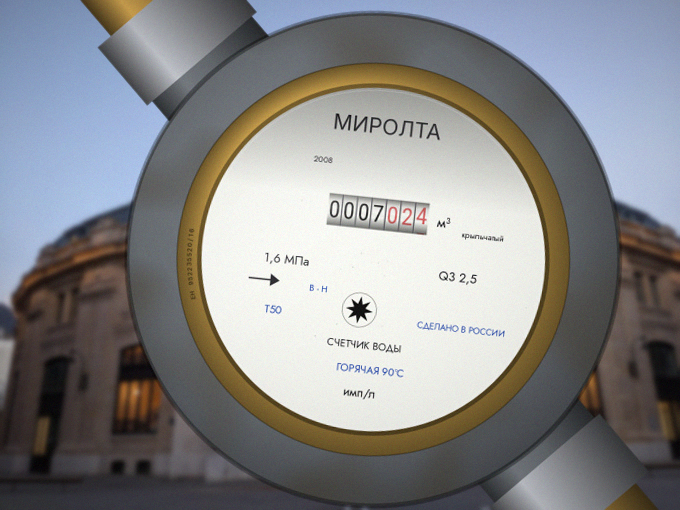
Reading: 7.024 m³
